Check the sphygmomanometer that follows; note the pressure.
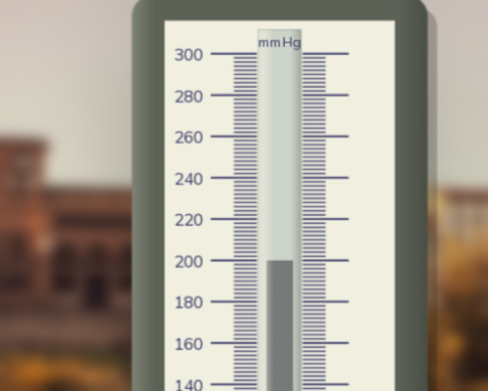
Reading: 200 mmHg
